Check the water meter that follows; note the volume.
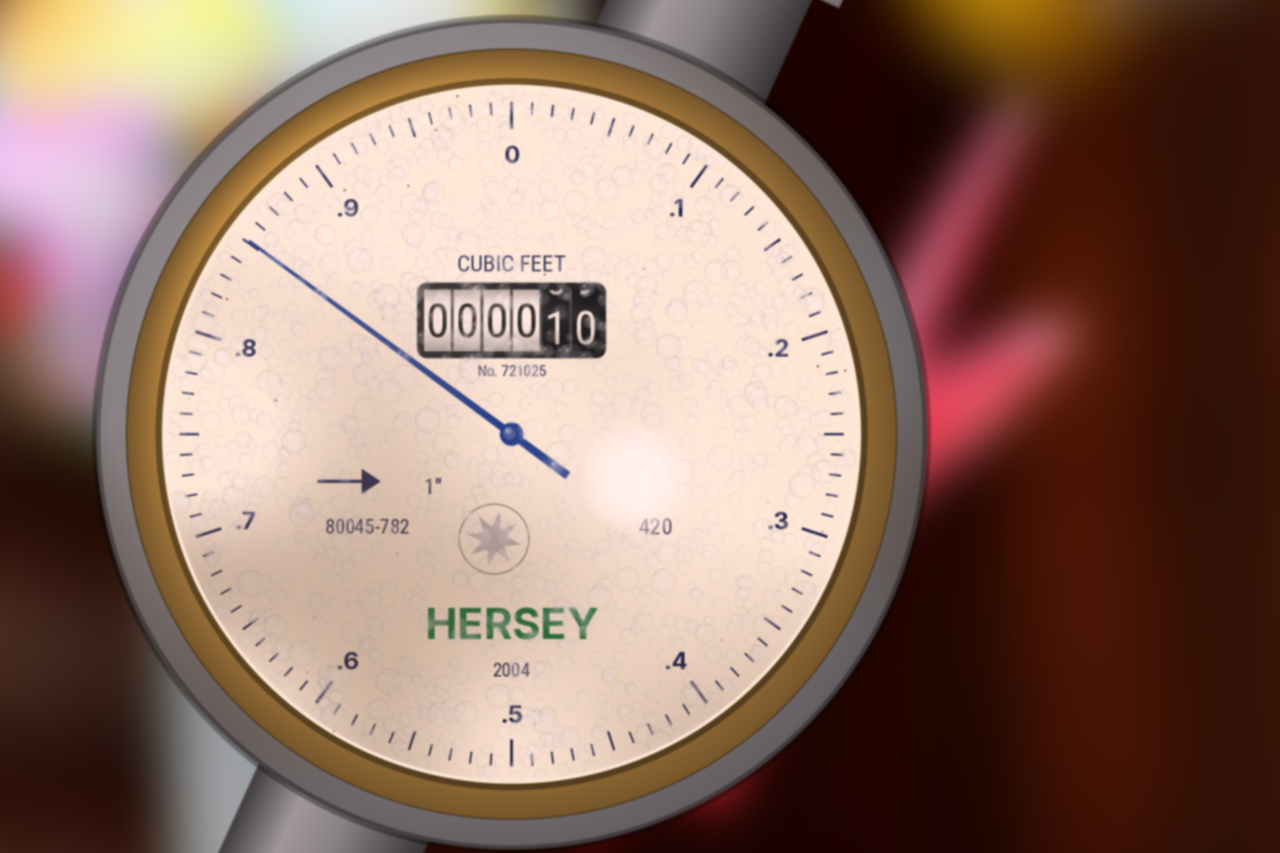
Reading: 9.85 ft³
